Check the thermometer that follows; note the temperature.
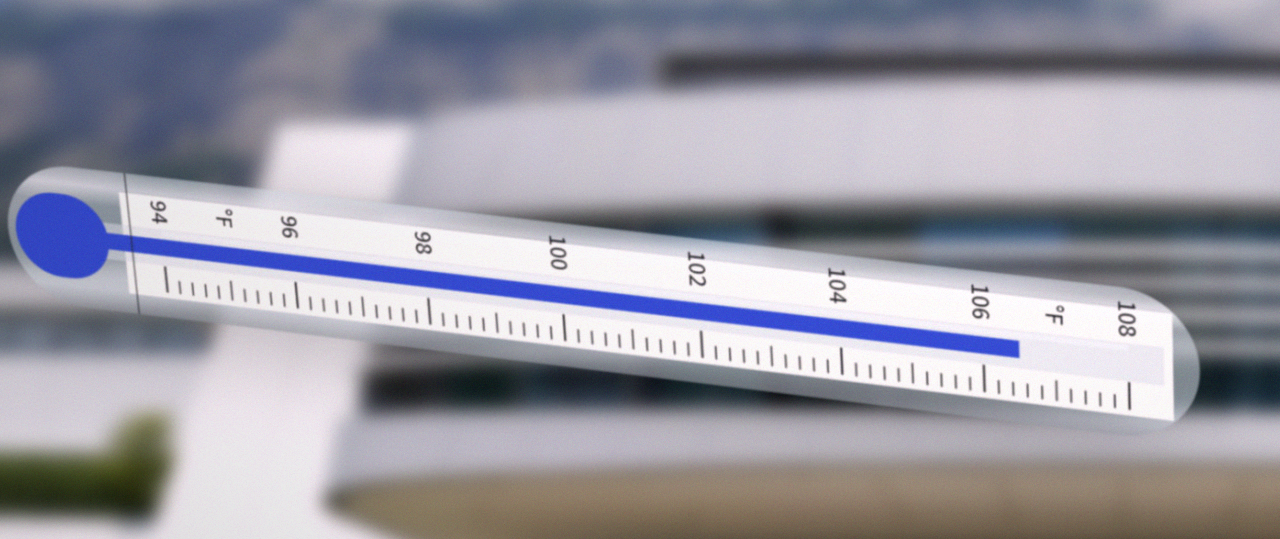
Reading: 106.5 °F
